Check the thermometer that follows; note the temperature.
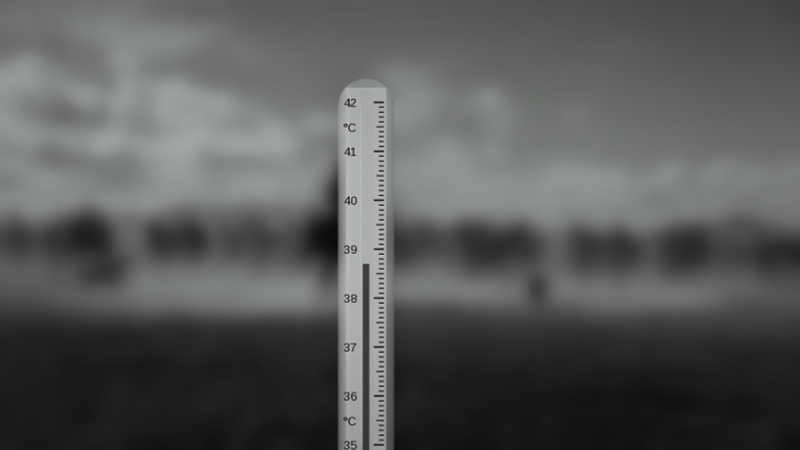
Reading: 38.7 °C
